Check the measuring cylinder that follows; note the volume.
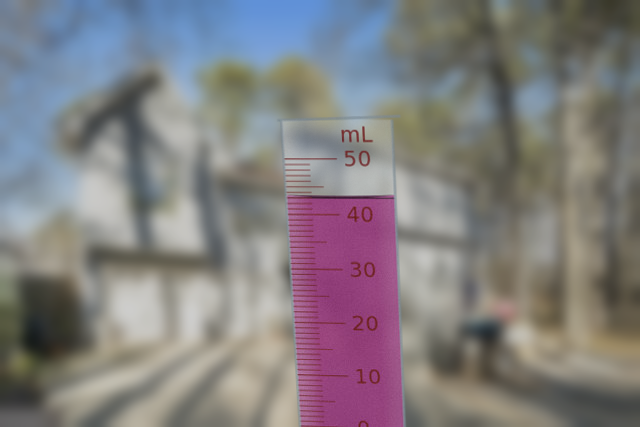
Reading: 43 mL
